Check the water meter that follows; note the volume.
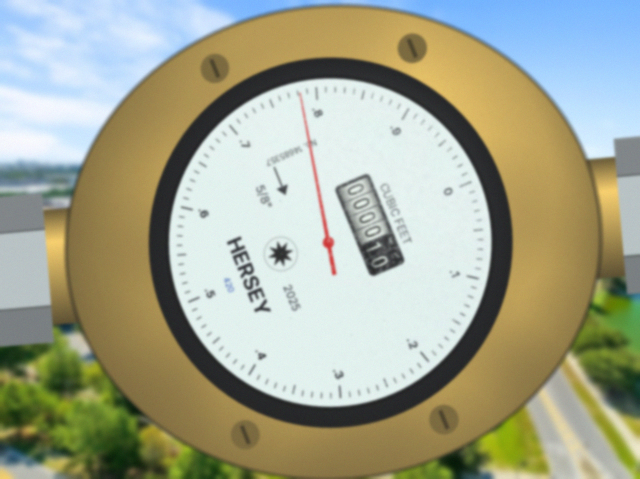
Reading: 9.78 ft³
